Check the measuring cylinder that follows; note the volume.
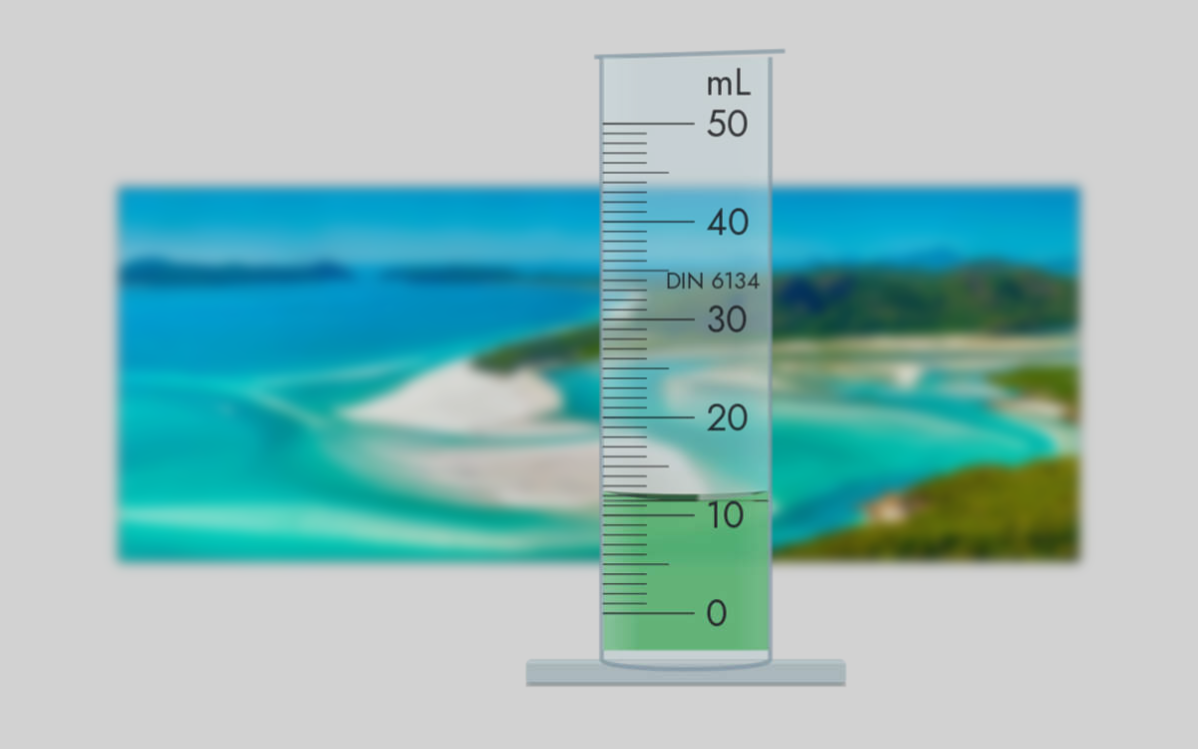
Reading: 11.5 mL
